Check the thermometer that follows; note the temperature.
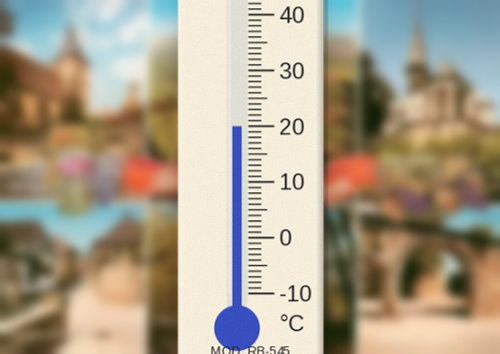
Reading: 20 °C
